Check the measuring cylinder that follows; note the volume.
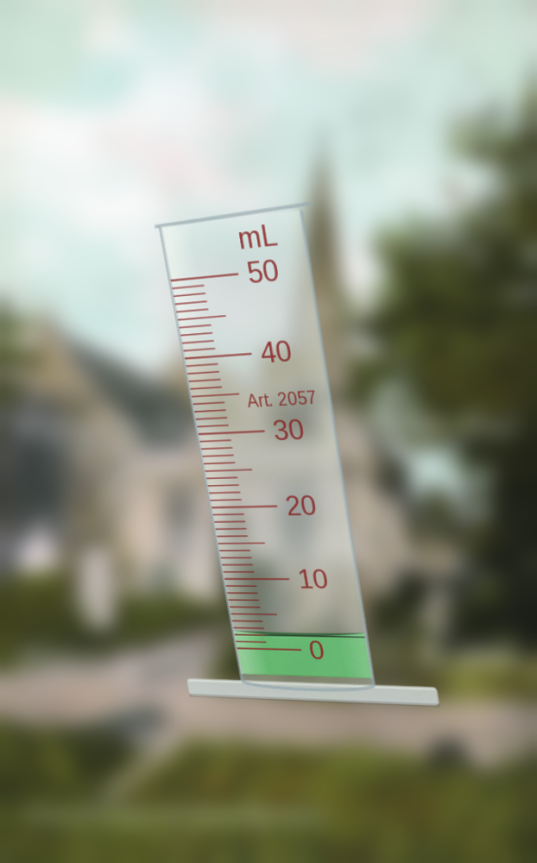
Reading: 2 mL
